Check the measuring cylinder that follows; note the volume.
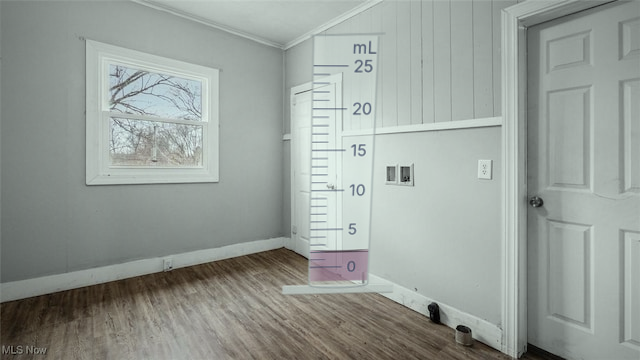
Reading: 2 mL
